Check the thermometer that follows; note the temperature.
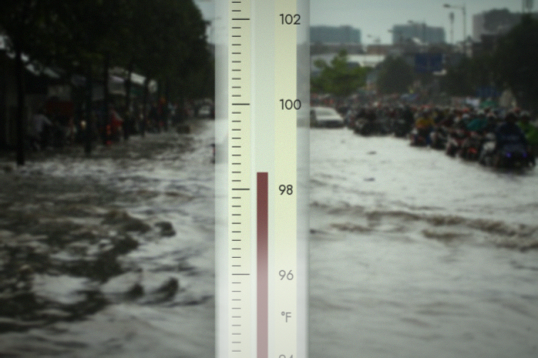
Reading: 98.4 °F
